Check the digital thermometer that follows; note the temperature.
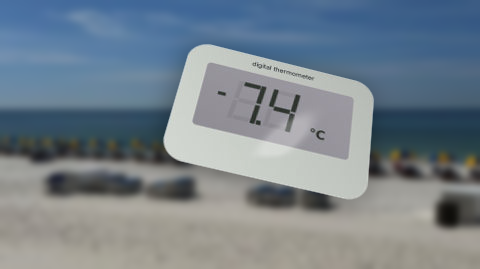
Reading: -7.4 °C
